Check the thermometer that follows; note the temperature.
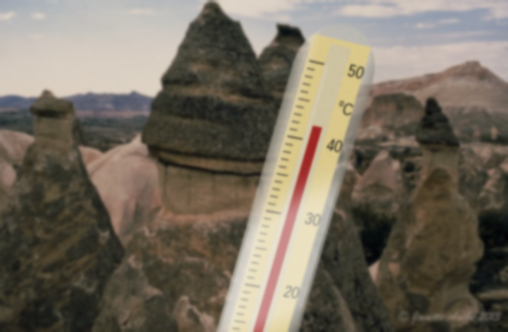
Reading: 42 °C
